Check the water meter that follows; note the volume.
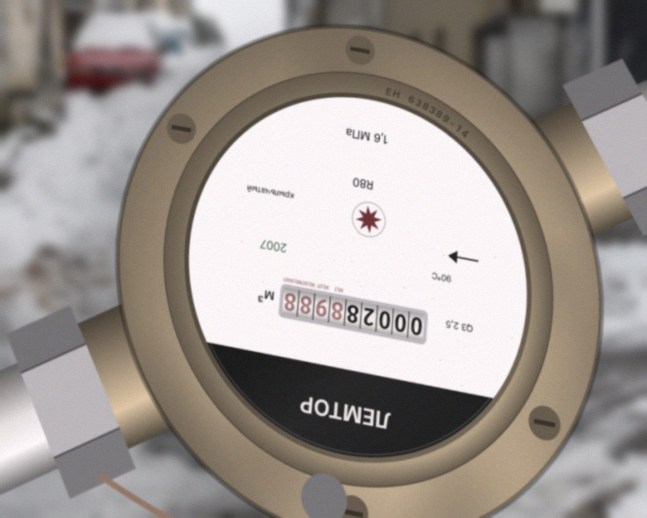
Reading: 28.8988 m³
